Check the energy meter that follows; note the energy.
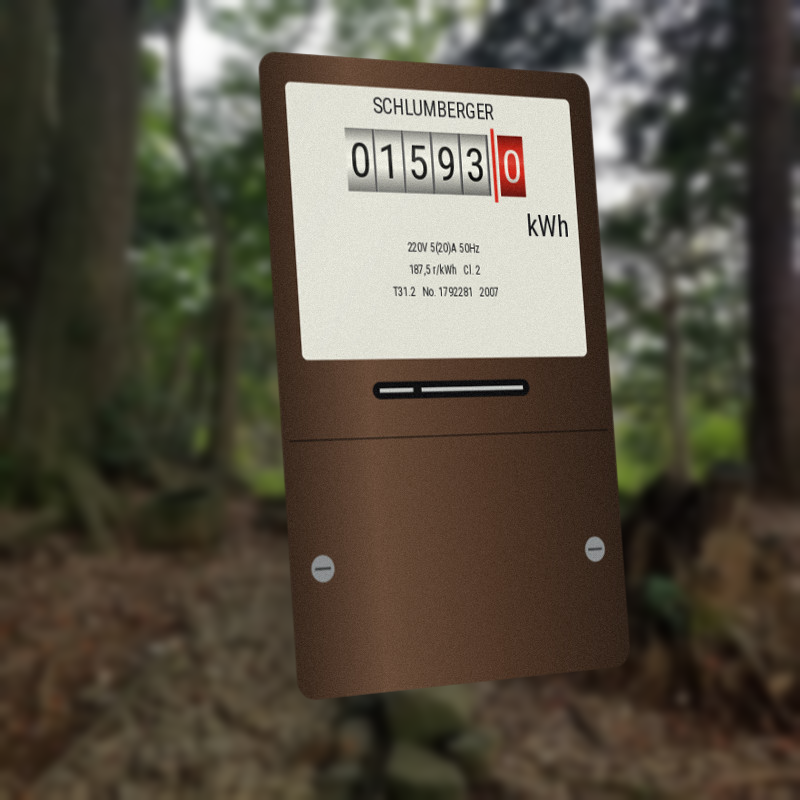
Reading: 1593.0 kWh
